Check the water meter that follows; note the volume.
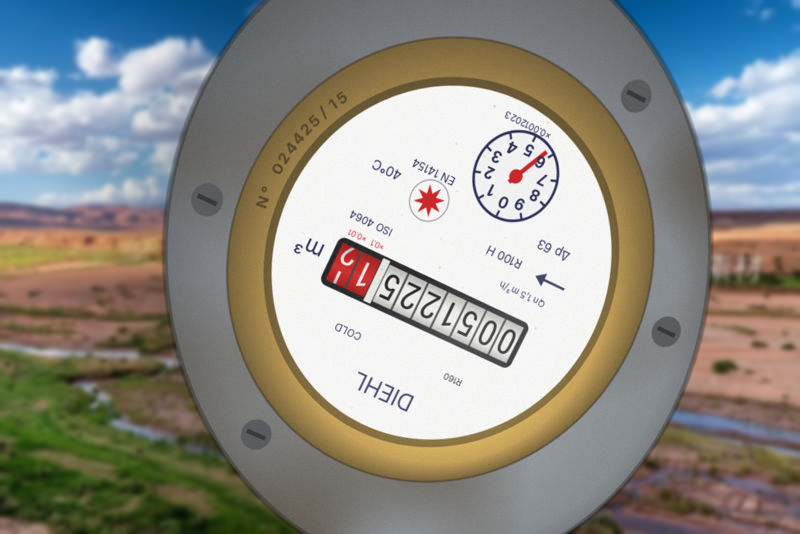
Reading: 51225.115 m³
